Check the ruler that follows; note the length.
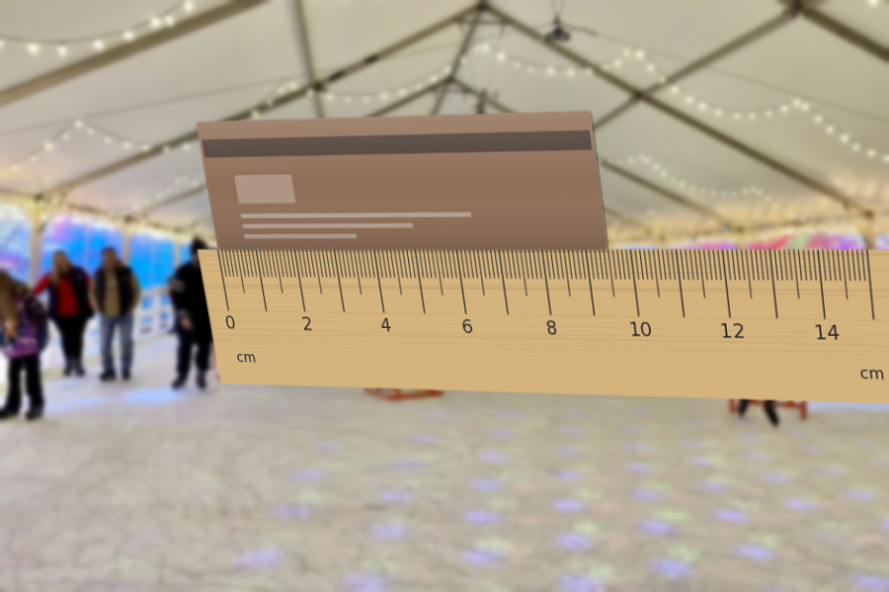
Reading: 9.5 cm
